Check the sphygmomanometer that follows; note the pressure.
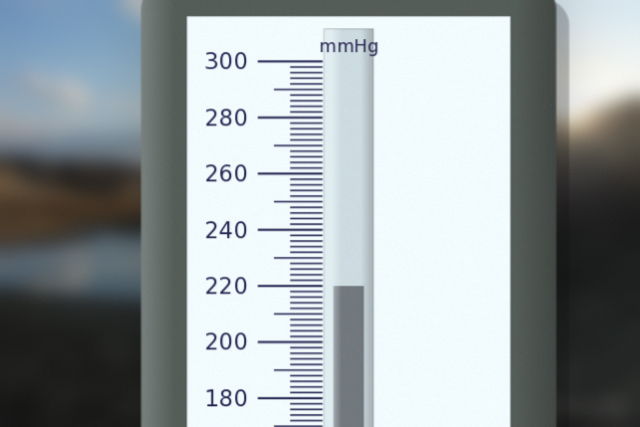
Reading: 220 mmHg
